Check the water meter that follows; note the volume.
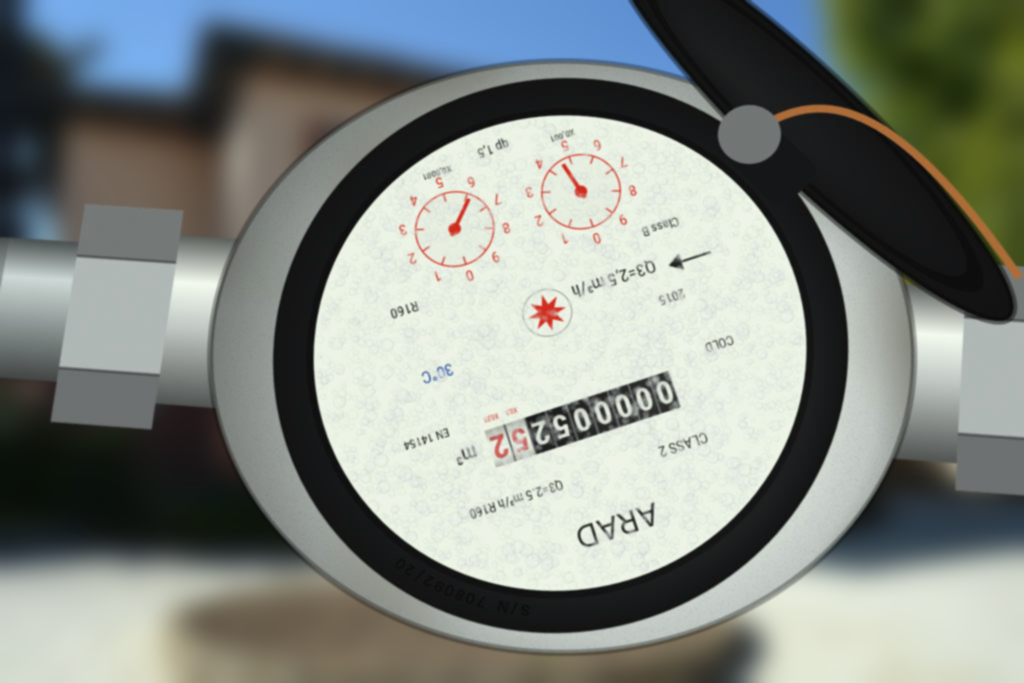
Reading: 52.5246 m³
